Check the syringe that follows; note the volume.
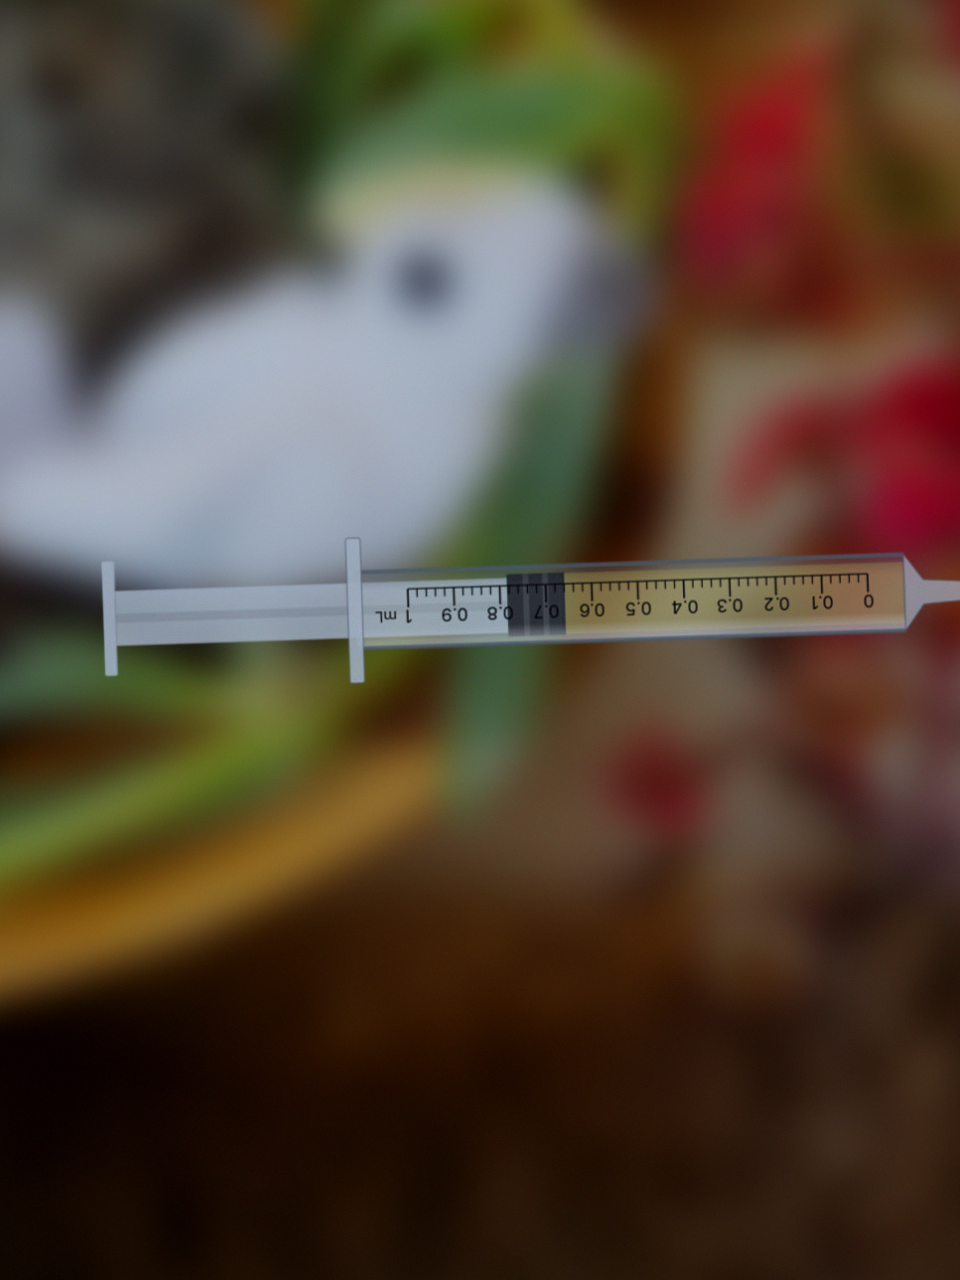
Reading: 0.66 mL
